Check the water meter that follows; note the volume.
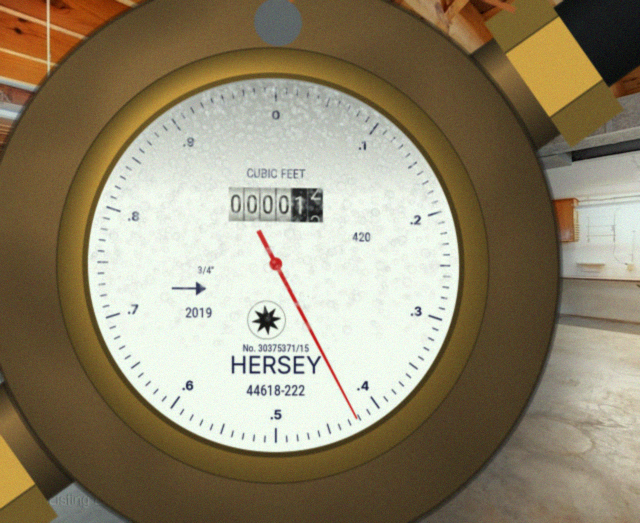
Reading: 12.42 ft³
